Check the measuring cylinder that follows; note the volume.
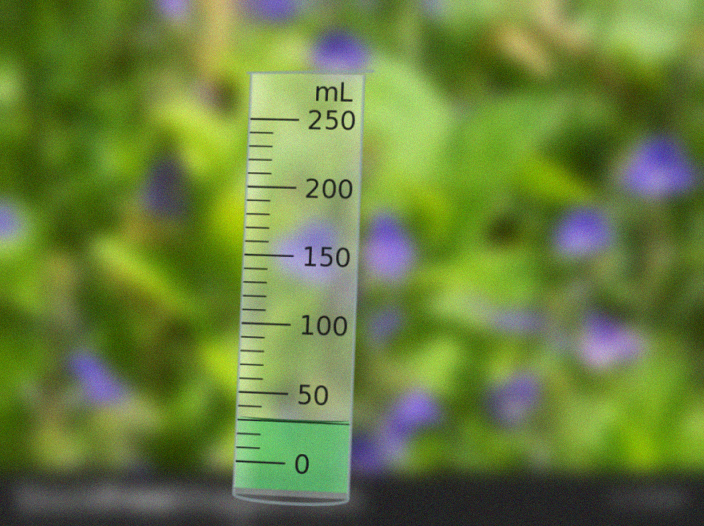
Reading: 30 mL
